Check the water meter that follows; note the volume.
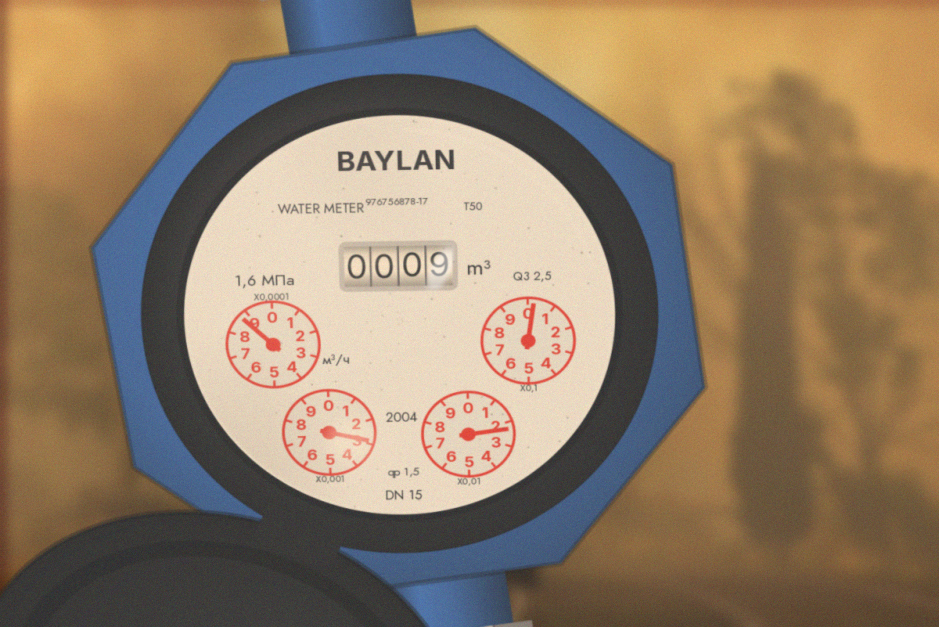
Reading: 9.0228 m³
